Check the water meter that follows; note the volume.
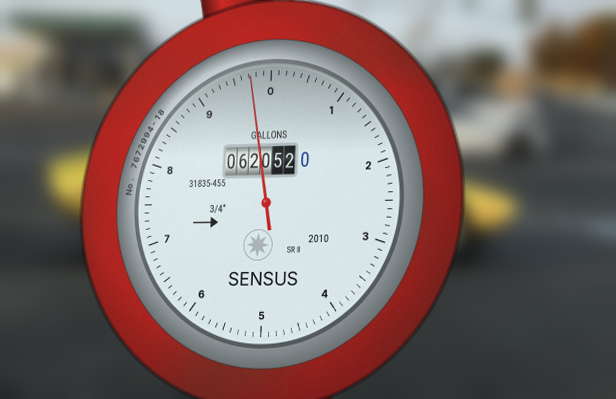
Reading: 620519.7 gal
